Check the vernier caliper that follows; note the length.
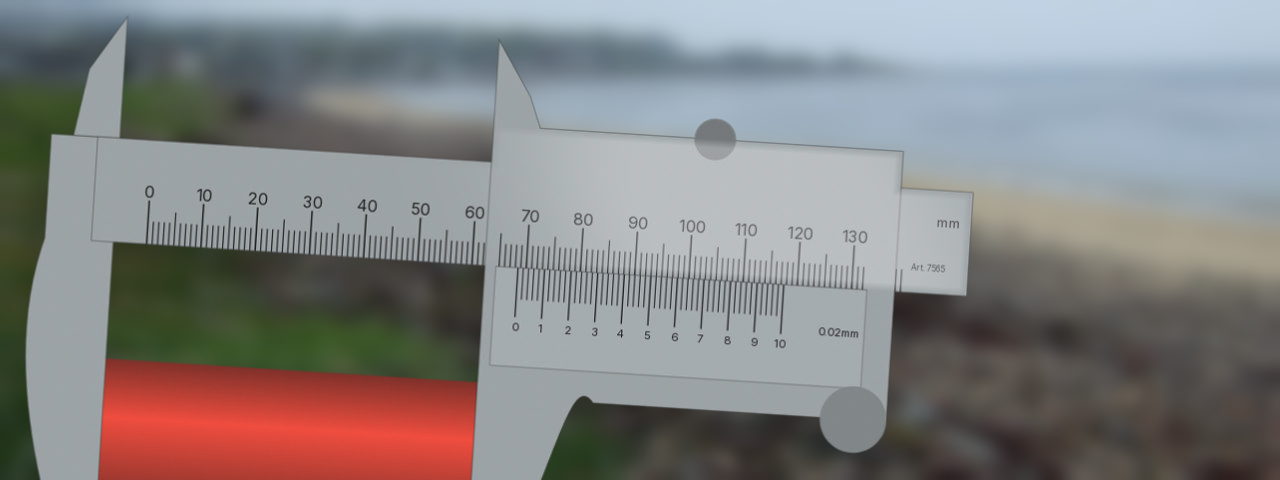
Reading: 68.5 mm
